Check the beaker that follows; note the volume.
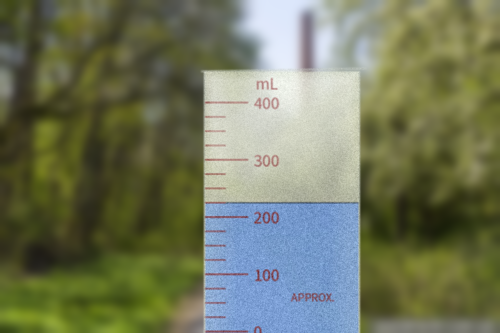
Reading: 225 mL
